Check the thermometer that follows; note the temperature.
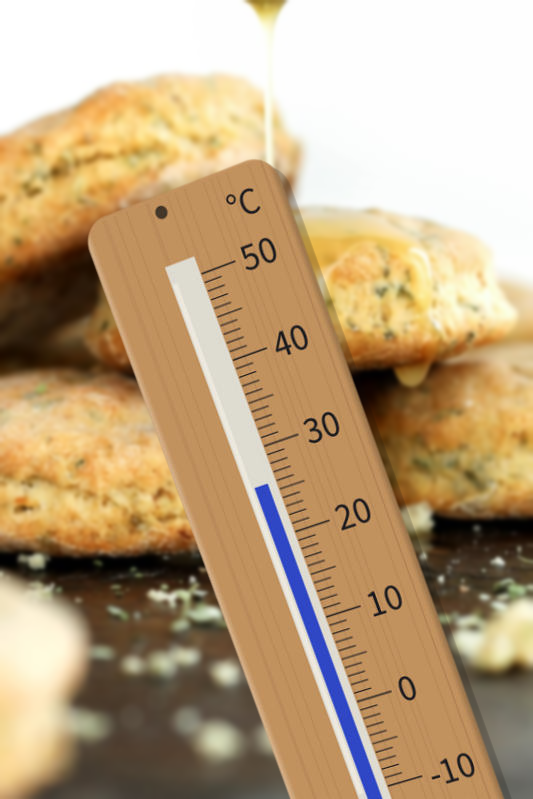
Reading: 26 °C
